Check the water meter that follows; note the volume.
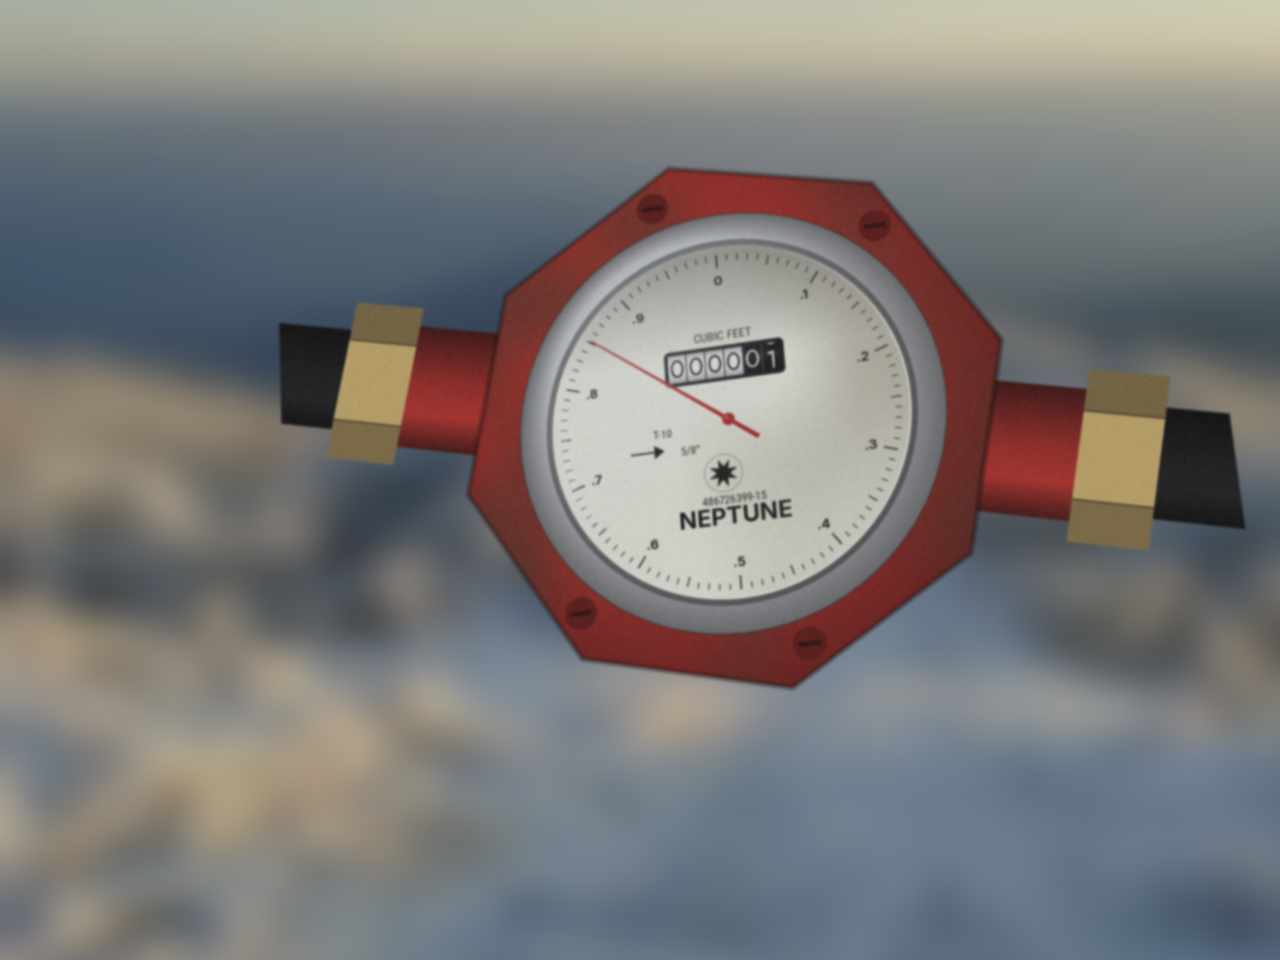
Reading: 0.85 ft³
